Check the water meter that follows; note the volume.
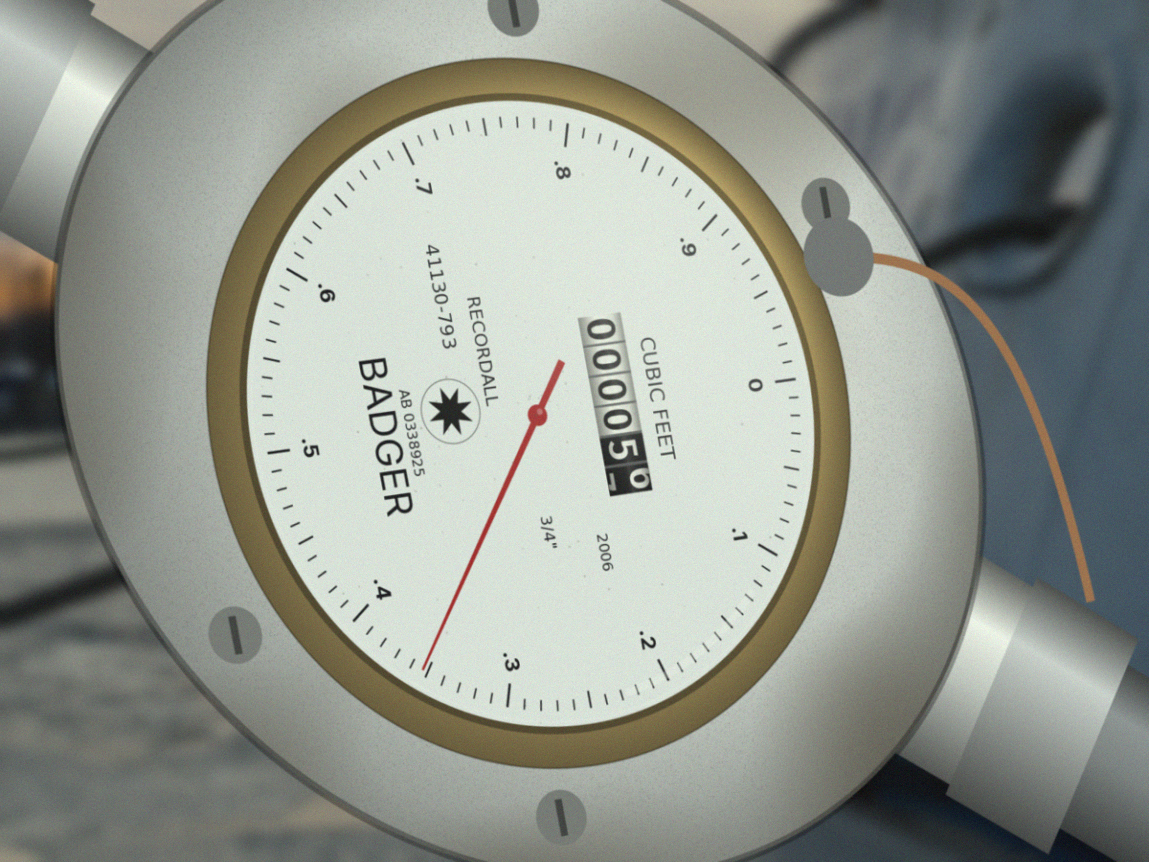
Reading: 56.35 ft³
